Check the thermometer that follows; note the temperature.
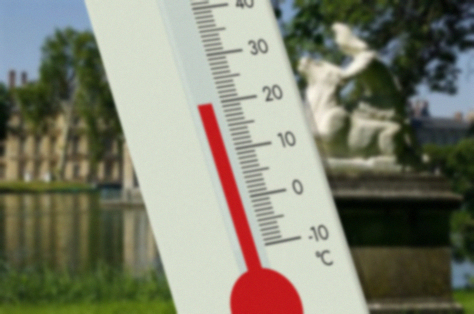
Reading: 20 °C
